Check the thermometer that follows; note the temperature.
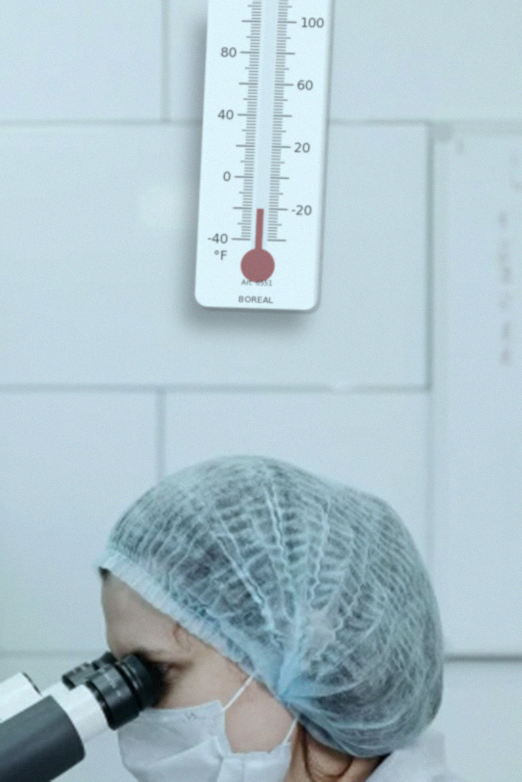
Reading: -20 °F
